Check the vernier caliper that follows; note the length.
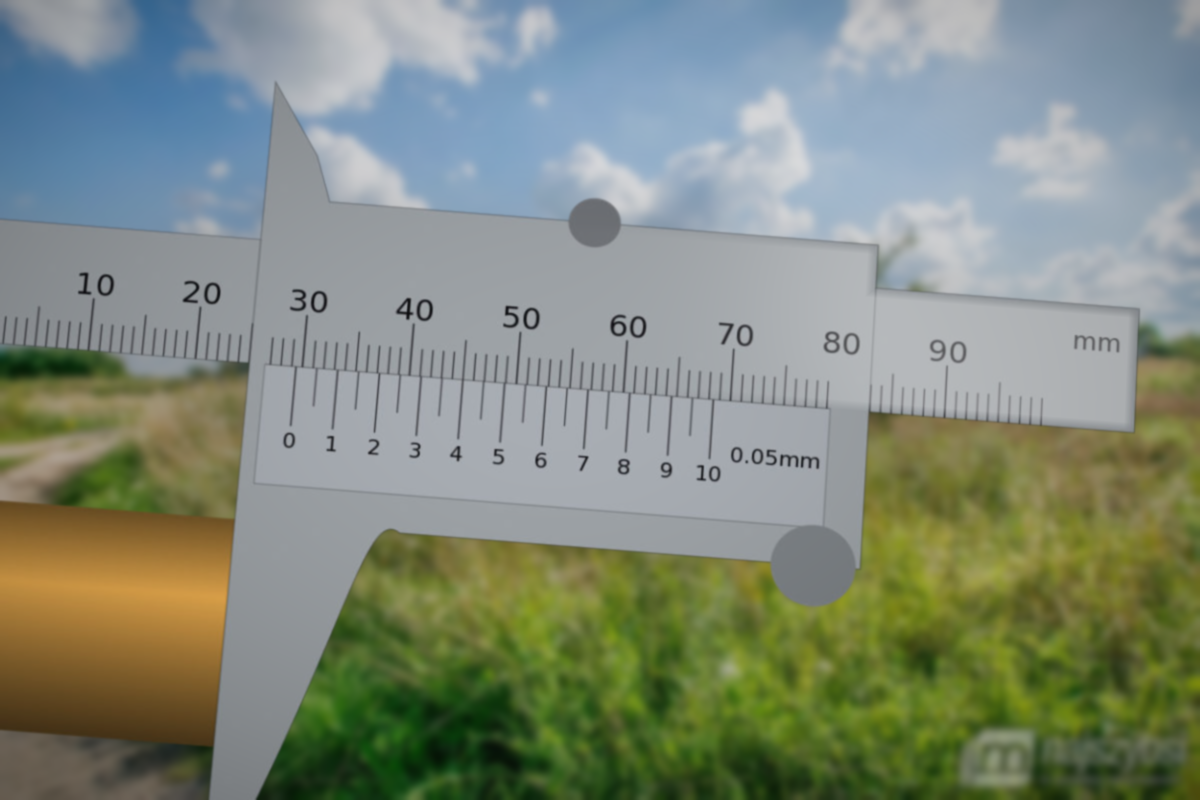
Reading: 29.4 mm
